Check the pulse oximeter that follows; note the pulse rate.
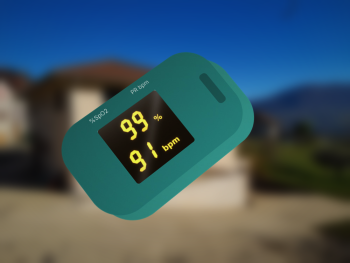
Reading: 91 bpm
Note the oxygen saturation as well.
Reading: 99 %
